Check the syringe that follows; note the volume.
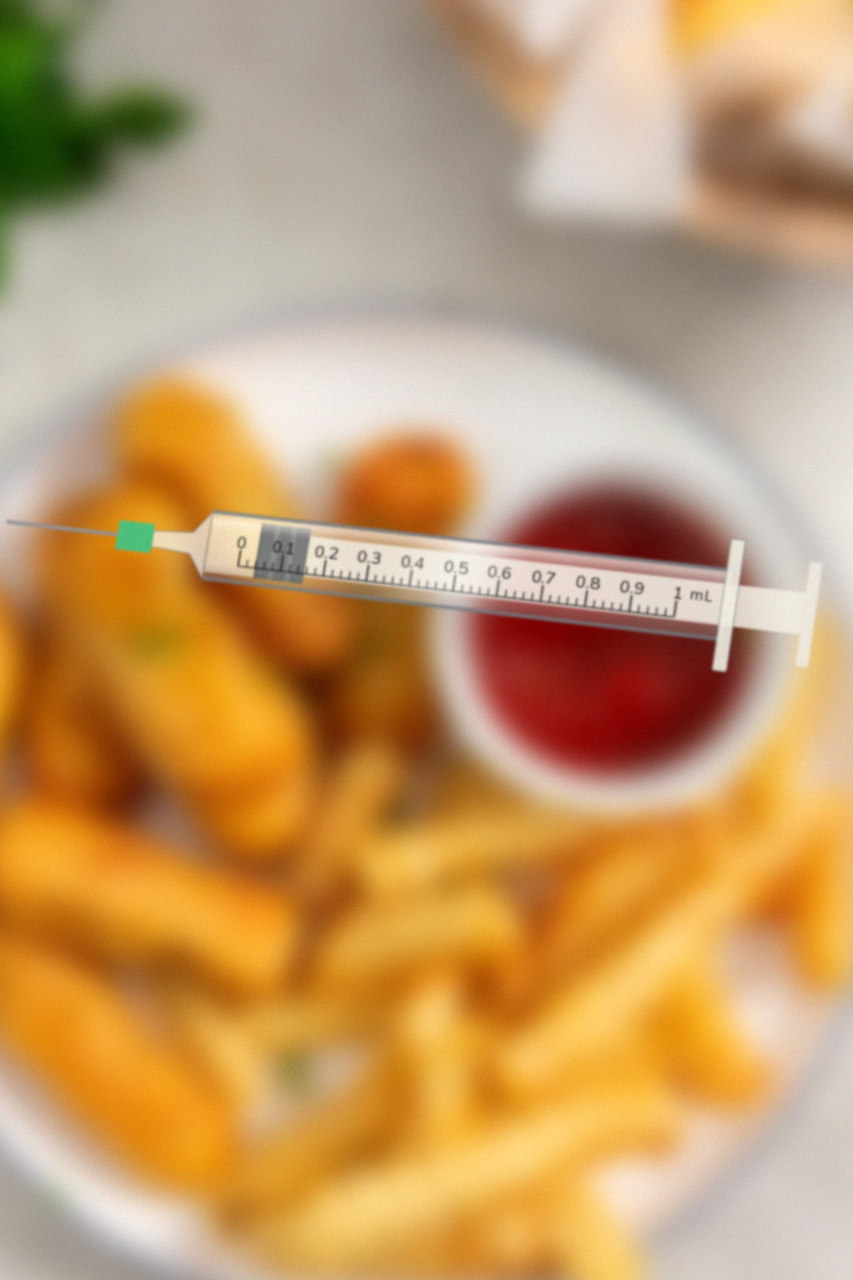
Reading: 0.04 mL
